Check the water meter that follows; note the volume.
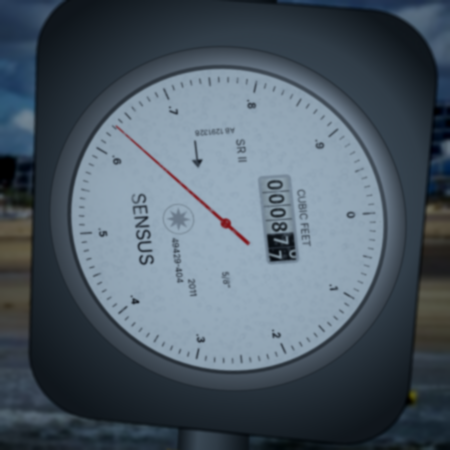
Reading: 876.63 ft³
